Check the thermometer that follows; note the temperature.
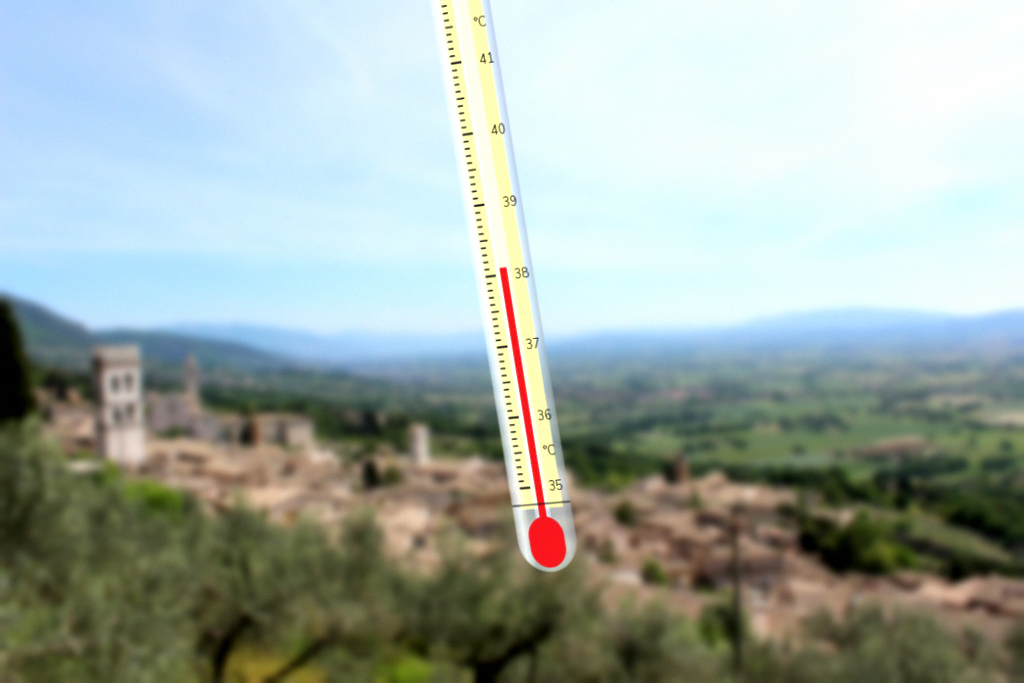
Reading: 38.1 °C
